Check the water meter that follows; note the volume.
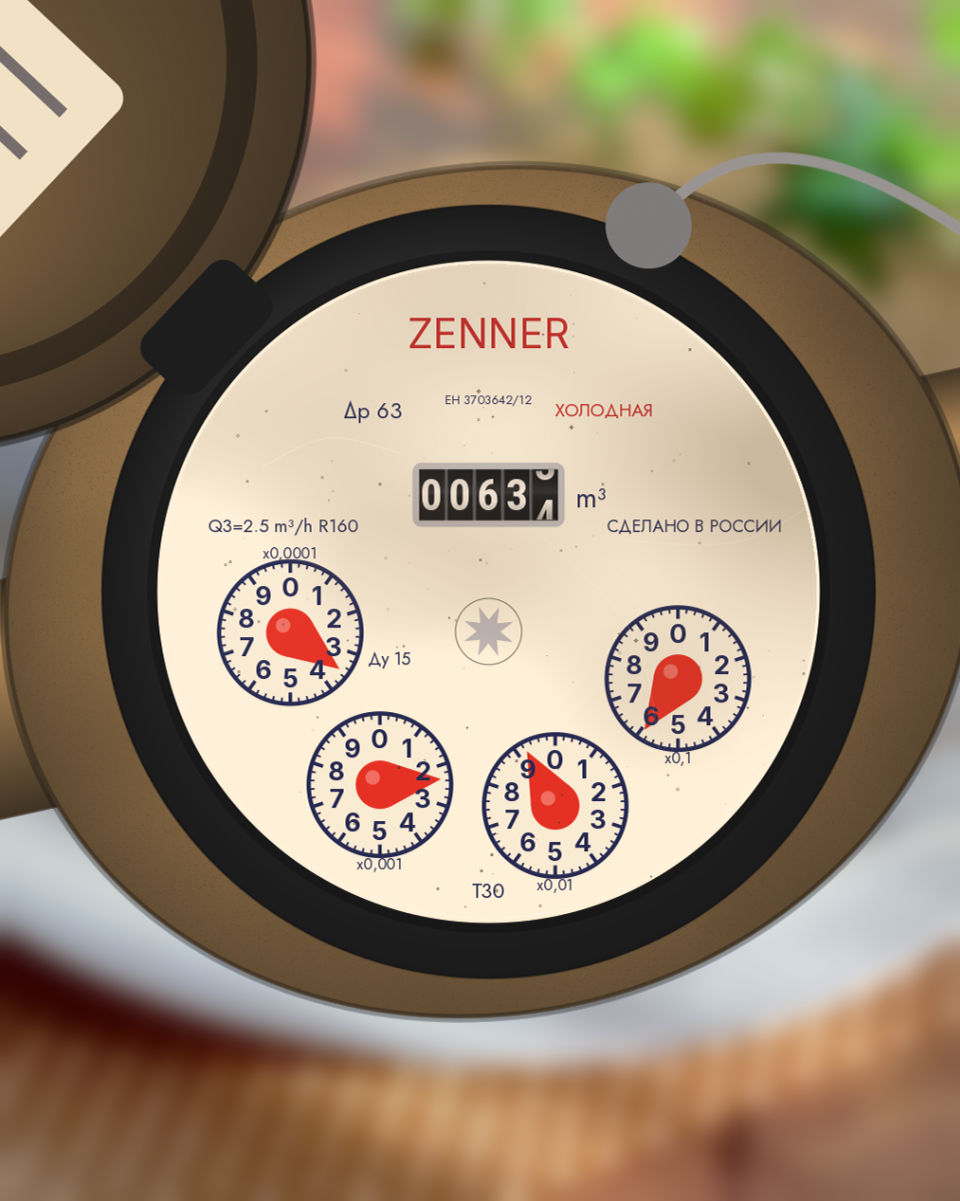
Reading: 633.5923 m³
